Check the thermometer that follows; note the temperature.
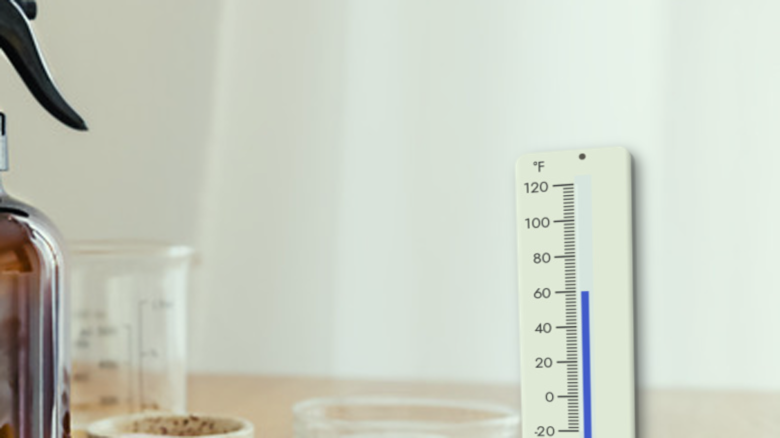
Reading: 60 °F
